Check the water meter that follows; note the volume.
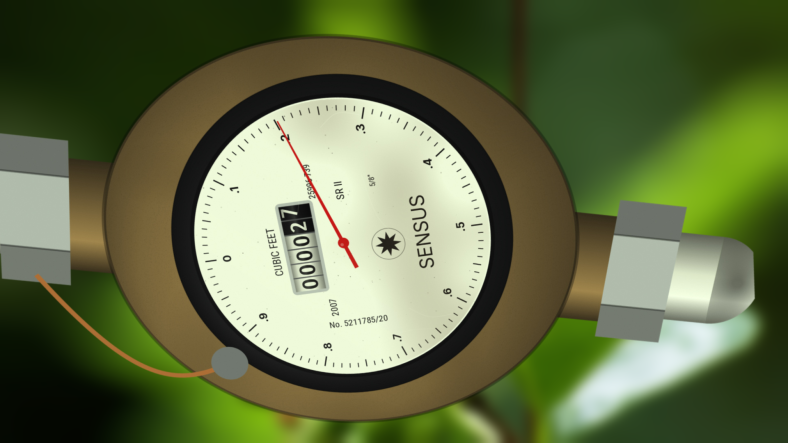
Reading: 27.20 ft³
